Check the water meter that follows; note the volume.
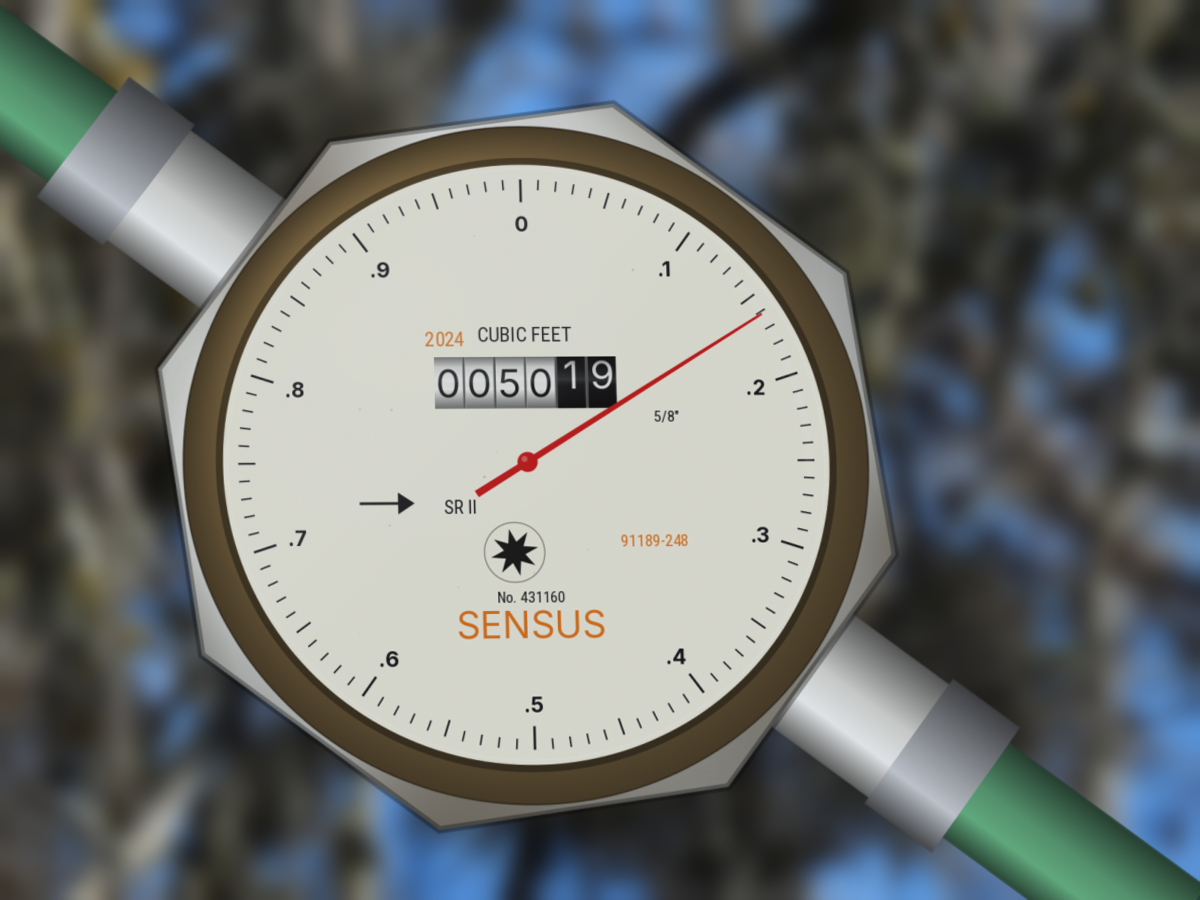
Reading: 5019.16 ft³
